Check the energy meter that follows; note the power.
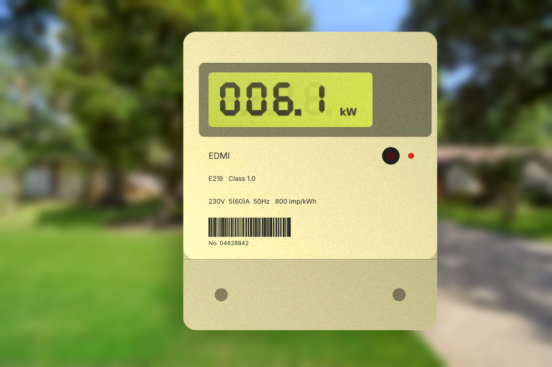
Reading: 6.1 kW
